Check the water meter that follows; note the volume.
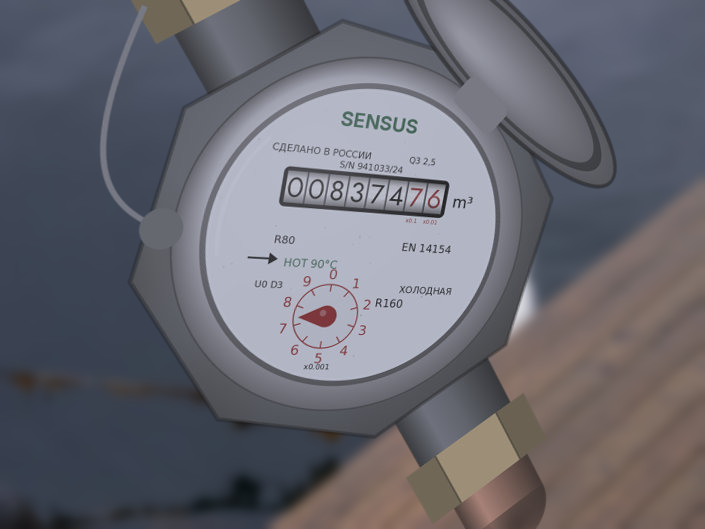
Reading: 8374.767 m³
